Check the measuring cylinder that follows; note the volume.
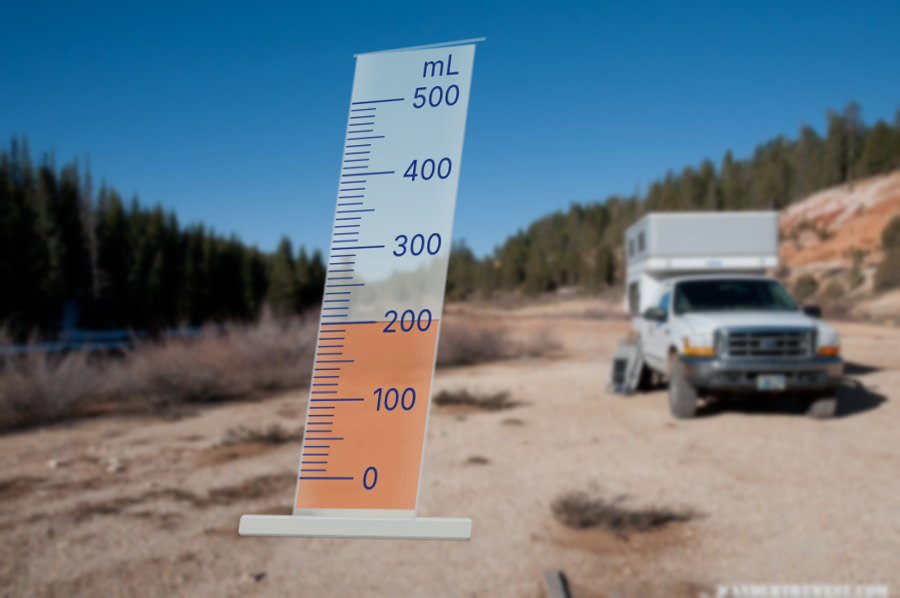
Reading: 200 mL
